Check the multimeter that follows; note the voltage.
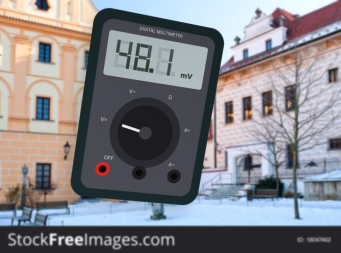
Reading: 48.1 mV
